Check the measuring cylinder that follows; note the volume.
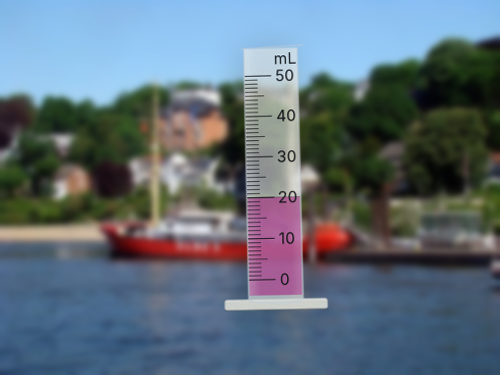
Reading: 20 mL
